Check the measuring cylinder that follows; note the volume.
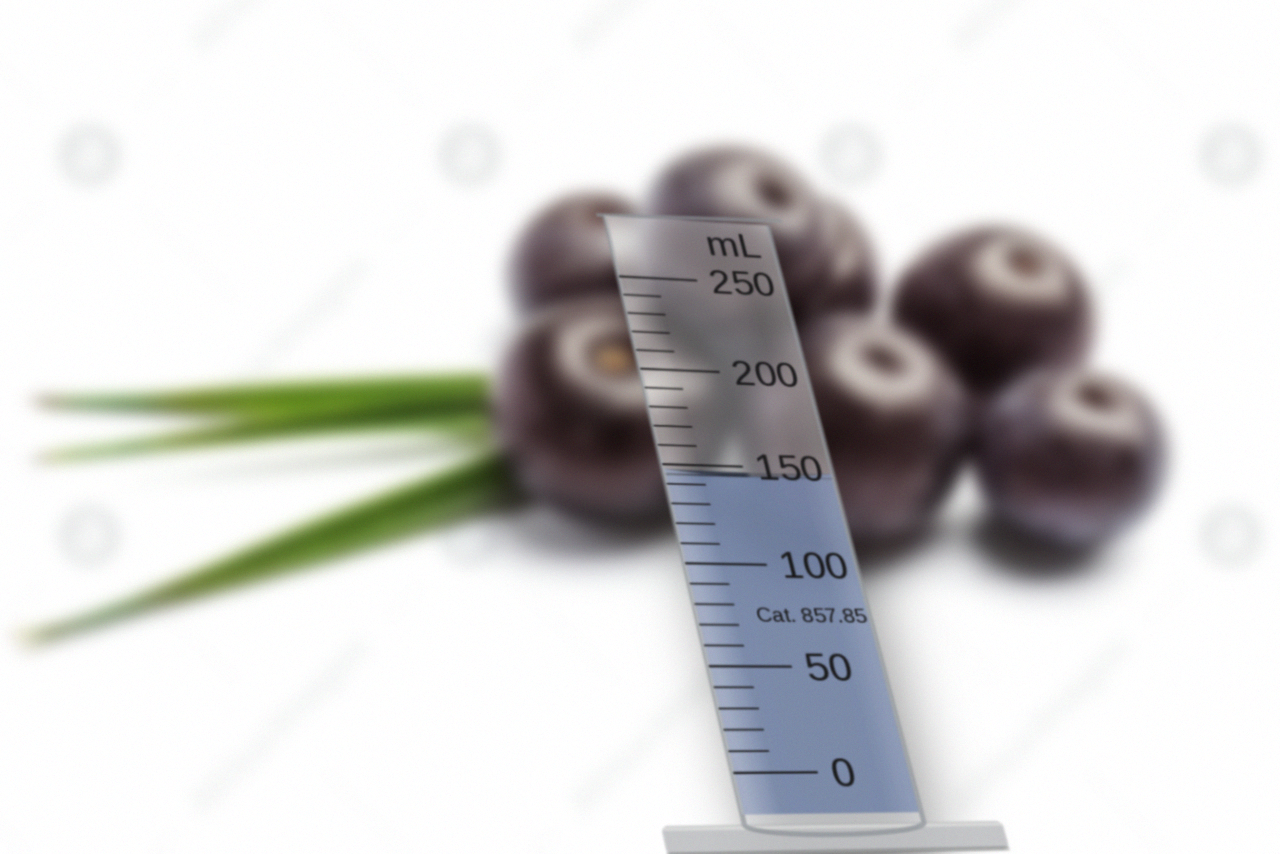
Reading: 145 mL
